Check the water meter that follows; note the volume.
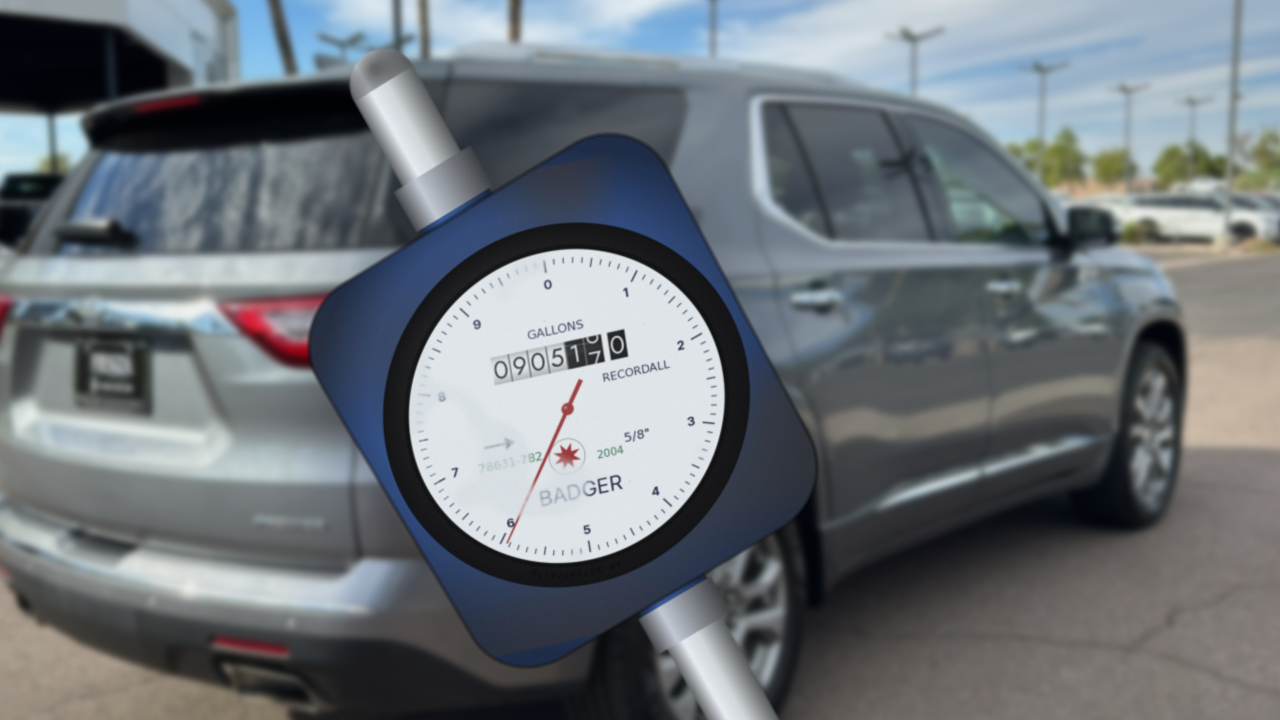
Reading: 905165.9 gal
